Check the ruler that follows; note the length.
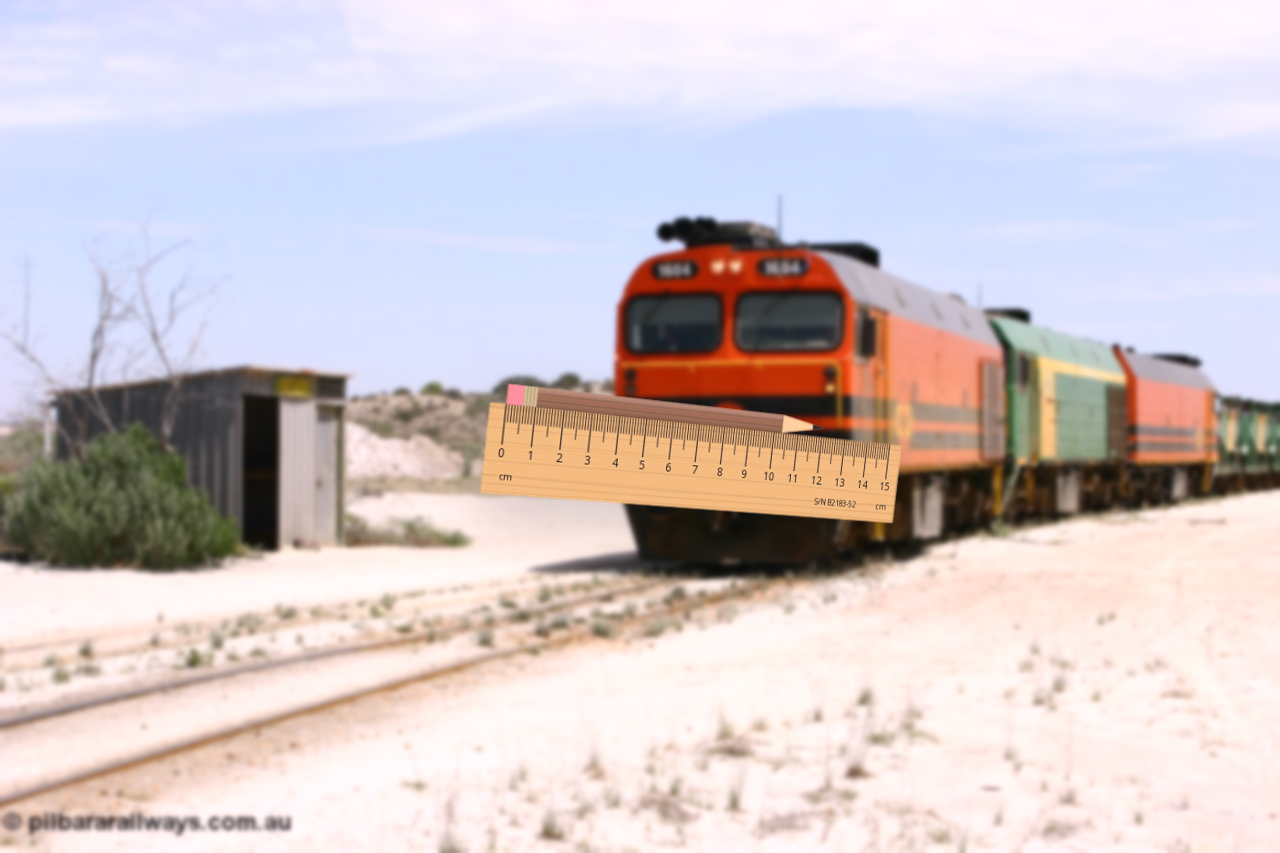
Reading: 12 cm
